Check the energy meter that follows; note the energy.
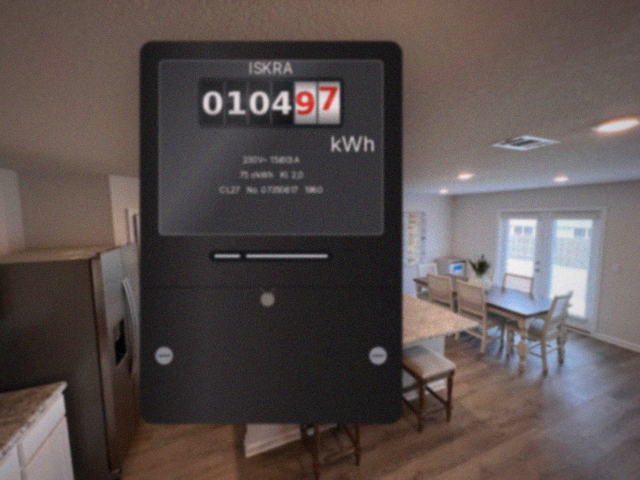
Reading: 104.97 kWh
